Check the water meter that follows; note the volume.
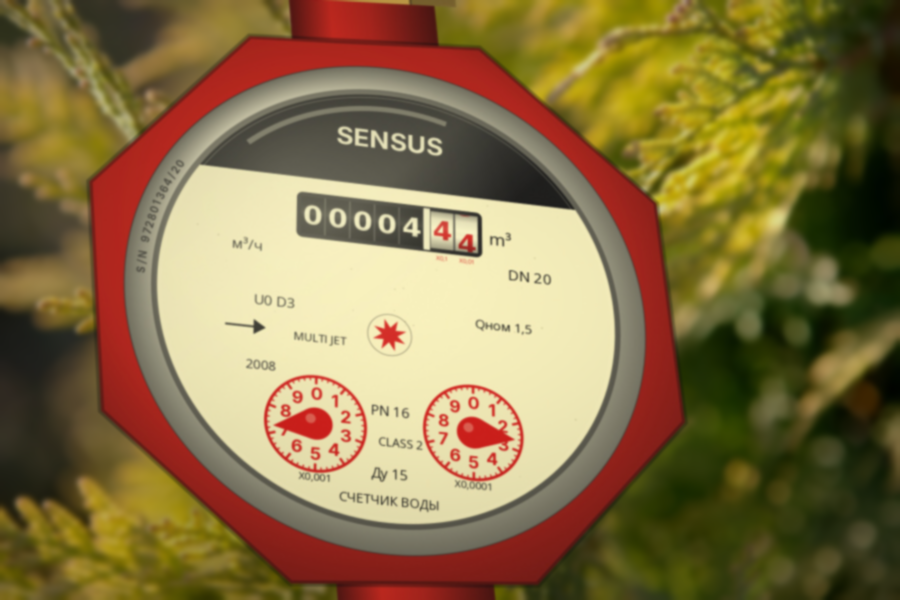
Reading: 4.4372 m³
